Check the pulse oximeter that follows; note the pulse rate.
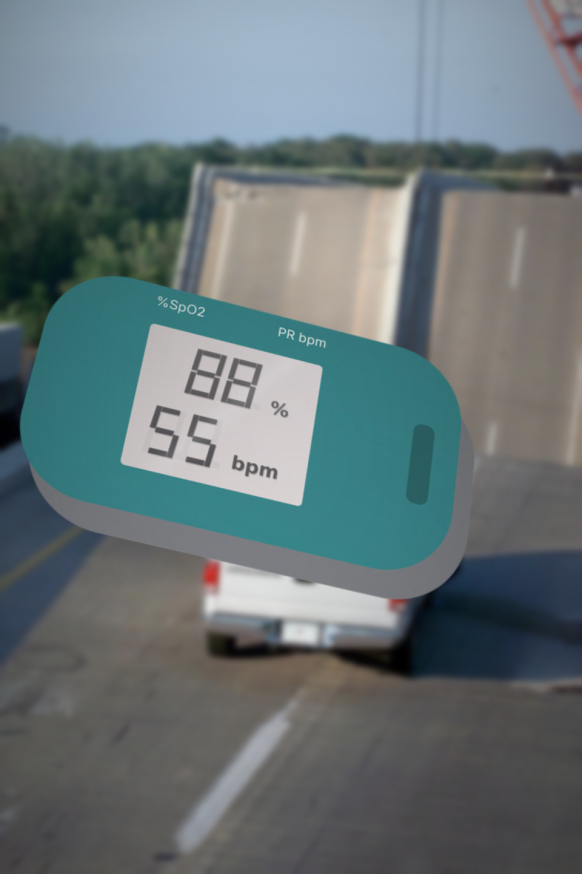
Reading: 55 bpm
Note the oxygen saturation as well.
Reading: 88 %
